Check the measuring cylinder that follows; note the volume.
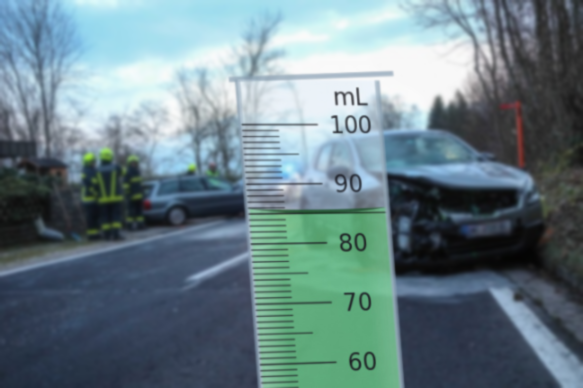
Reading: 85 mL
